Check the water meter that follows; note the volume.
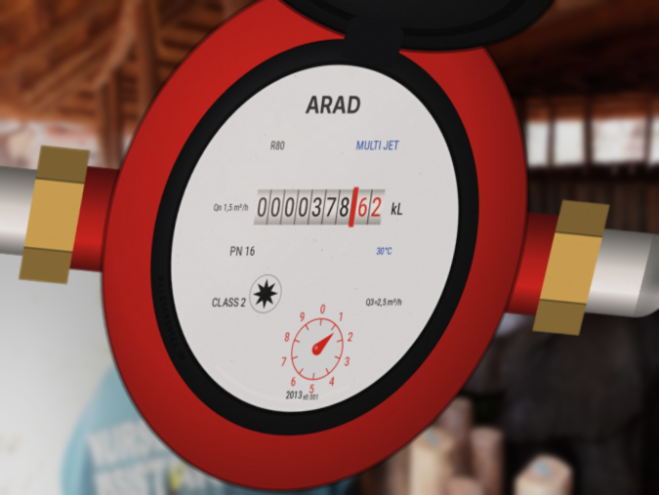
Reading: 378.621 kL
